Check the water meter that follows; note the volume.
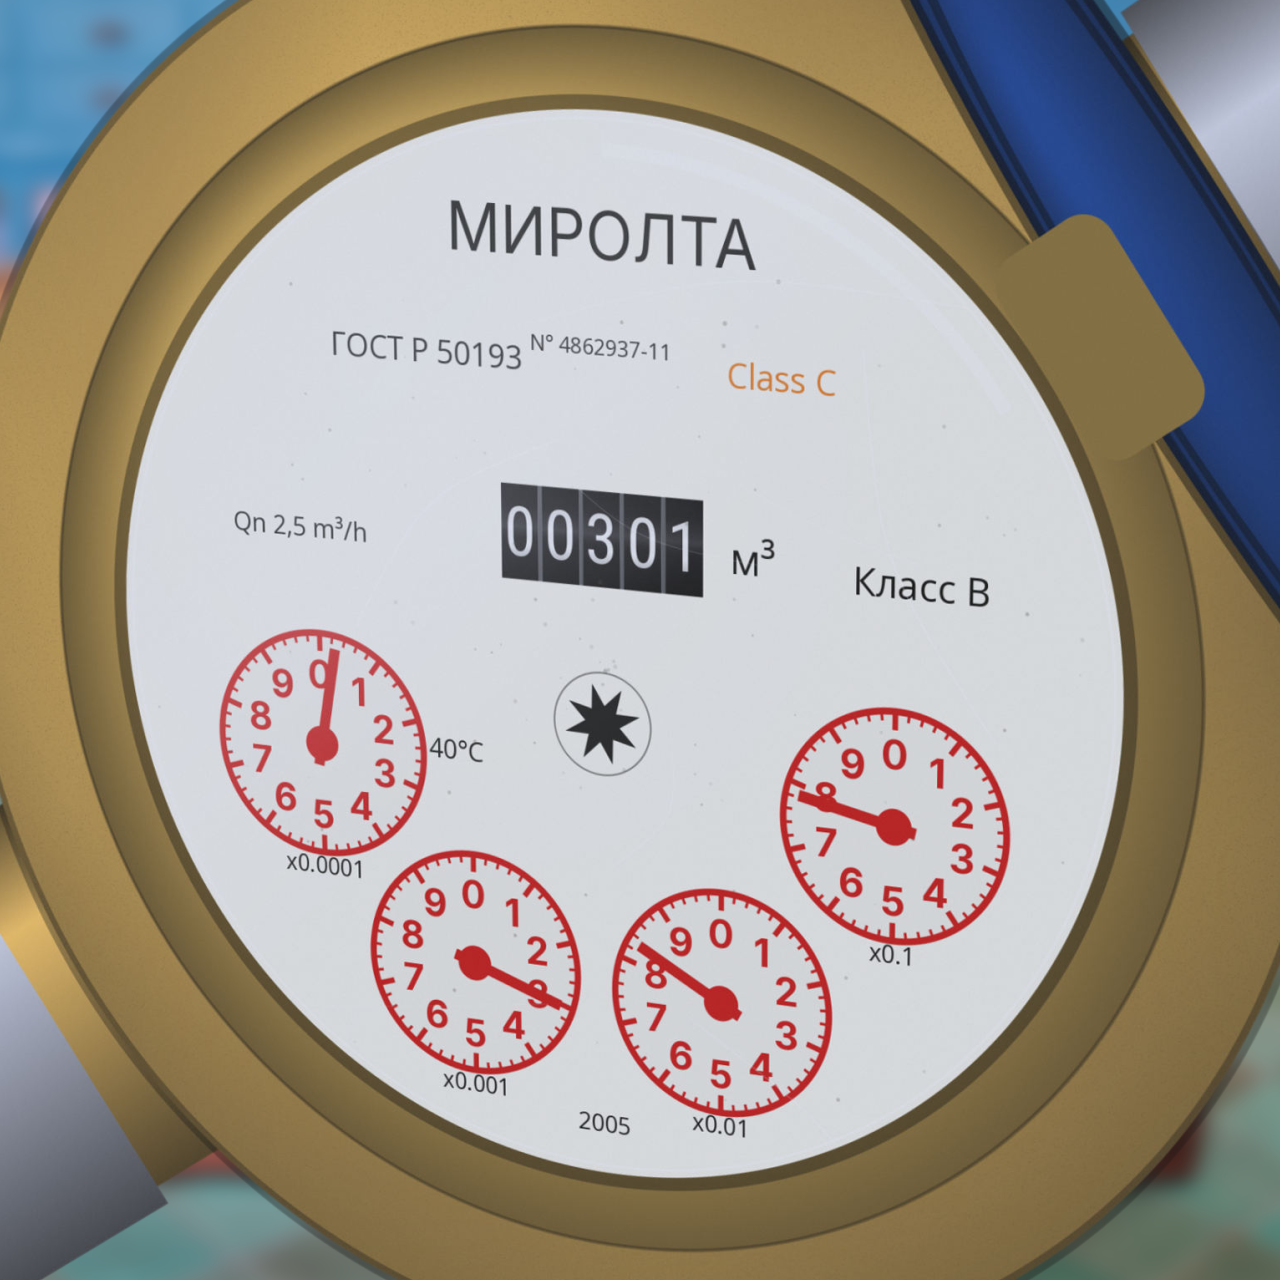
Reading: 301.7830 m³
